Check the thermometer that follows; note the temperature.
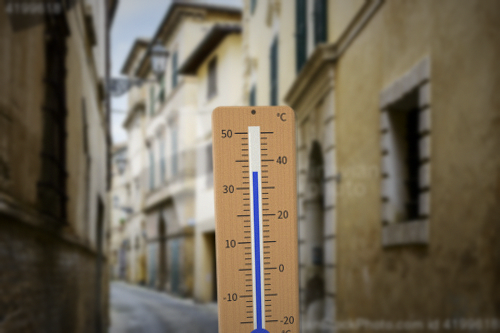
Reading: 36 °C
